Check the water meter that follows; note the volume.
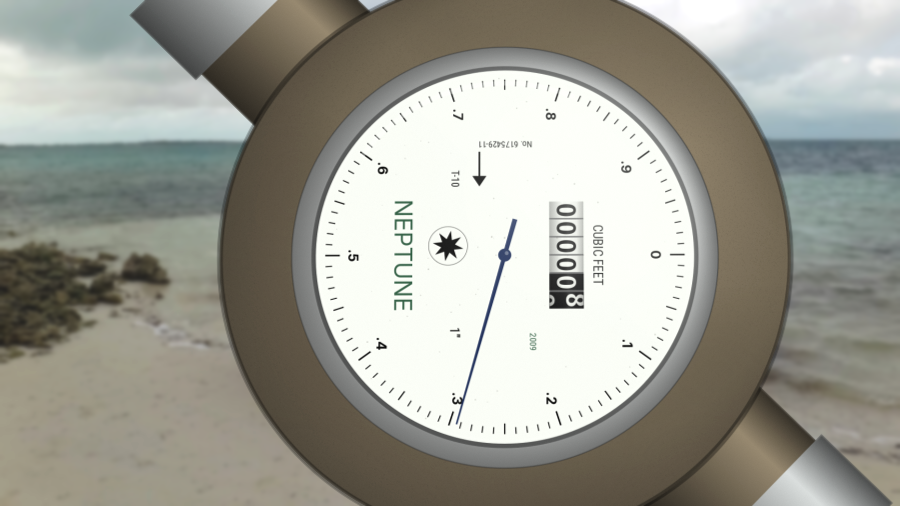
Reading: 8.29 ft³
